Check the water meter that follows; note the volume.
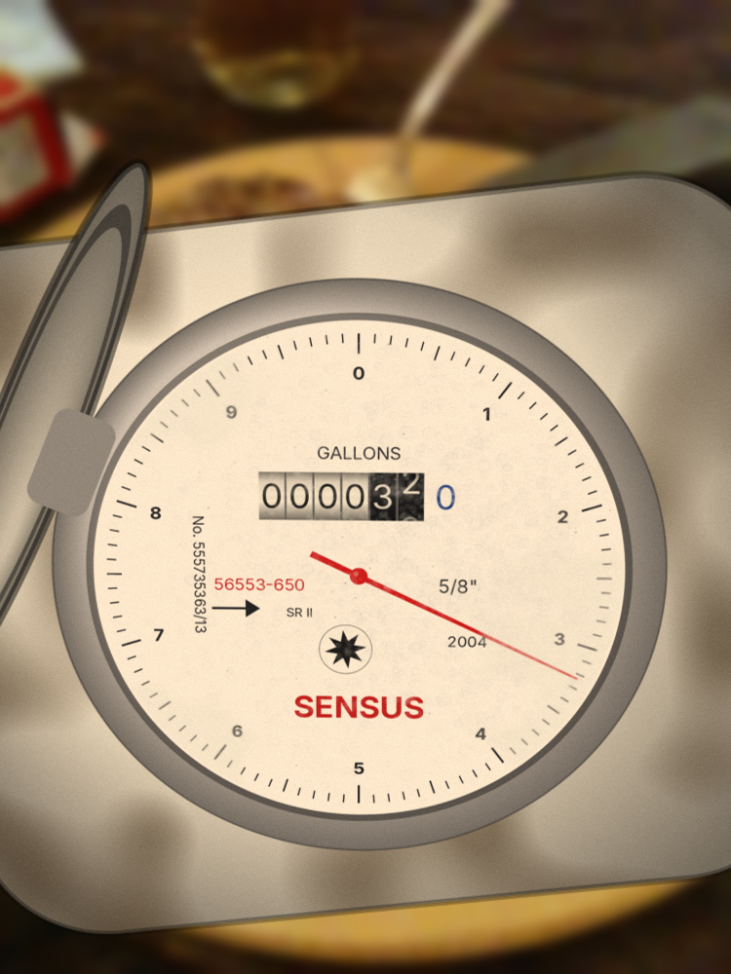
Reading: 323.2 gal
